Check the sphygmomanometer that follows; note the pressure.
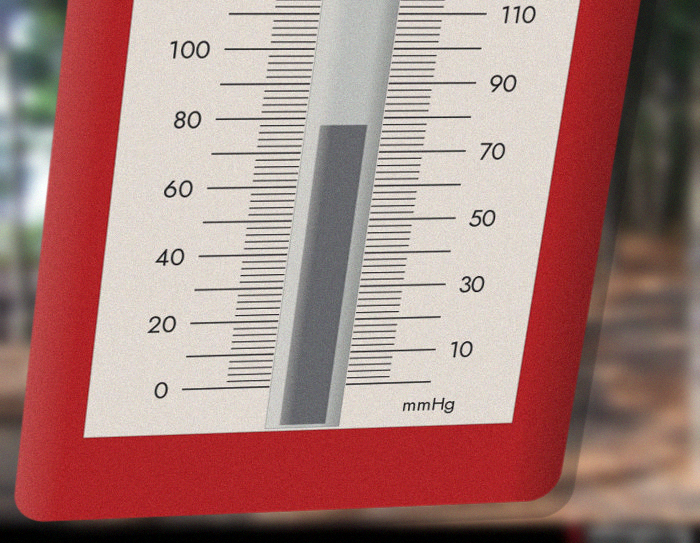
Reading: 78 mmHg
